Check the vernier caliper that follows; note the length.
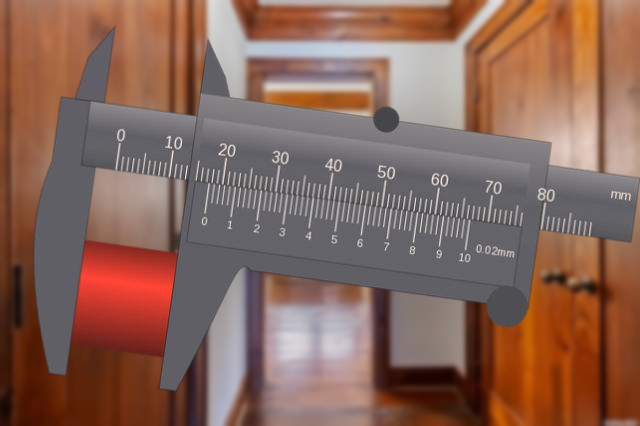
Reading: 17.5 mm
